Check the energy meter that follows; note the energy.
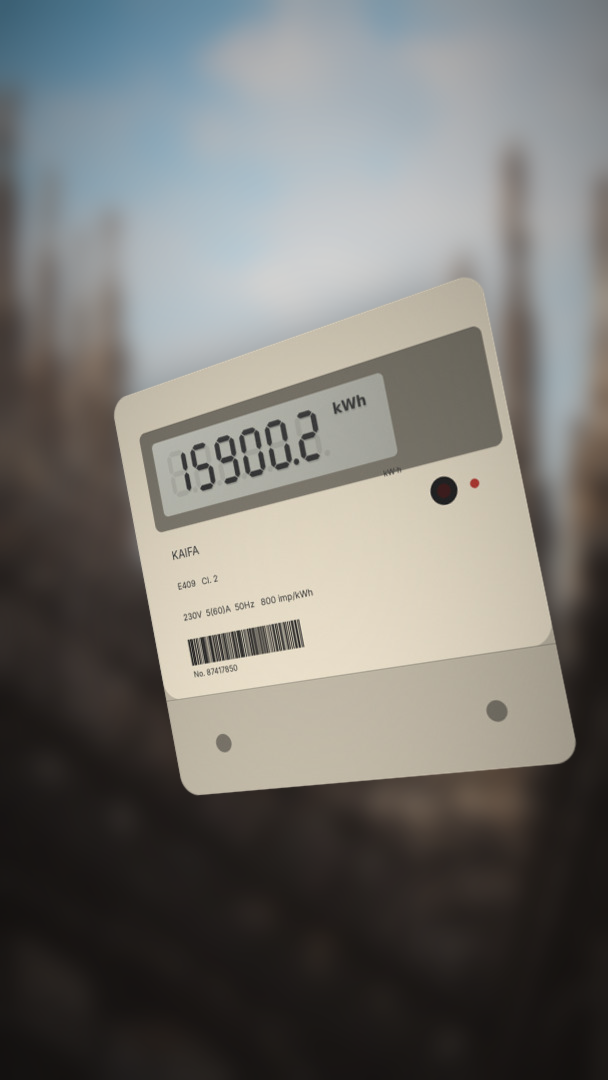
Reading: 15900.2 kWh
